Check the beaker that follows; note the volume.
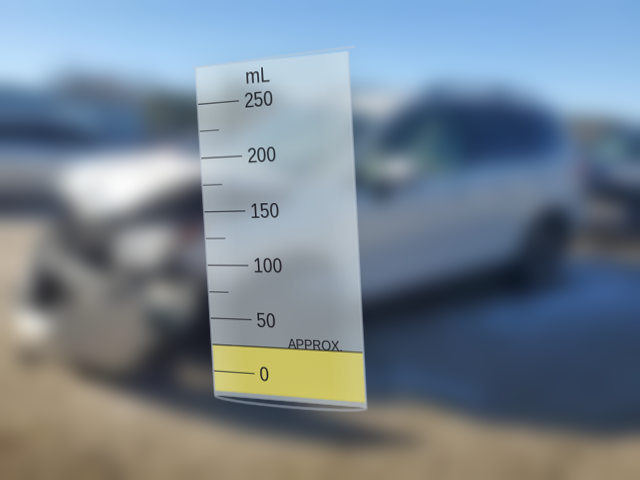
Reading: 25 mL
